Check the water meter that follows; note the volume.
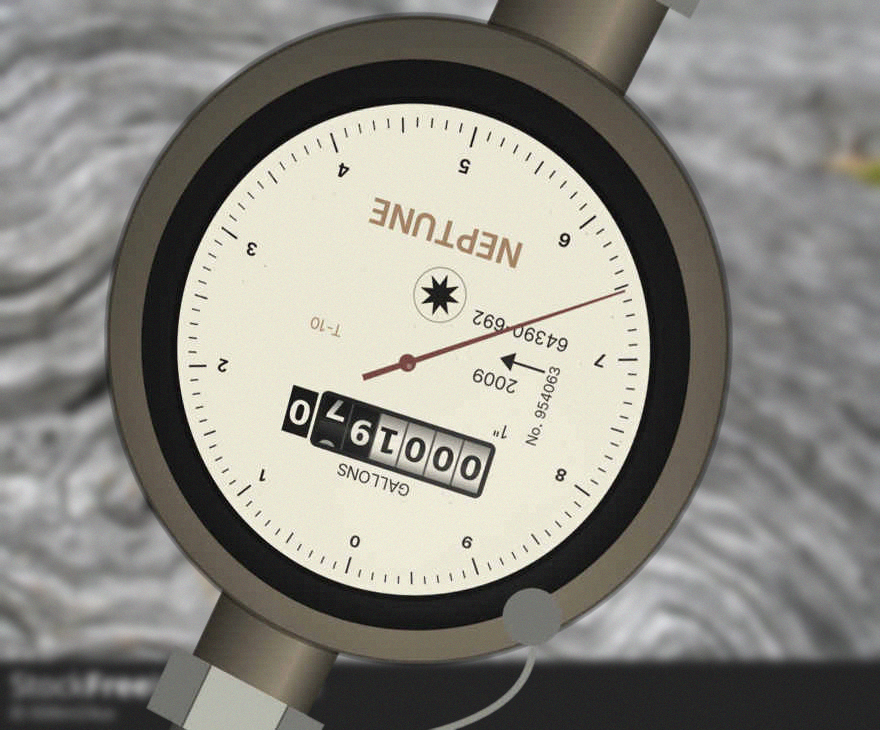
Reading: 1966.5 gal
